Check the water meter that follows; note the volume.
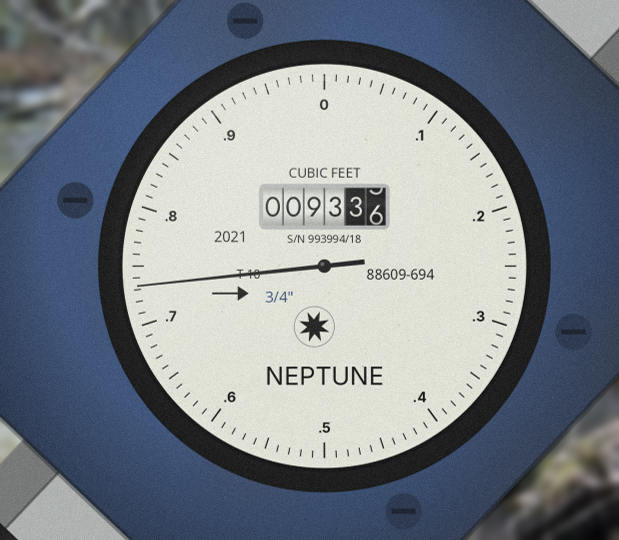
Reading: 9335.73 ft³
